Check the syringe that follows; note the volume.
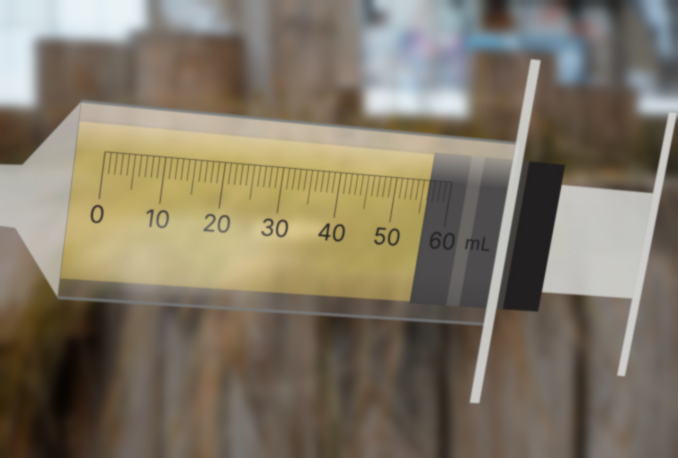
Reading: 56 mL
